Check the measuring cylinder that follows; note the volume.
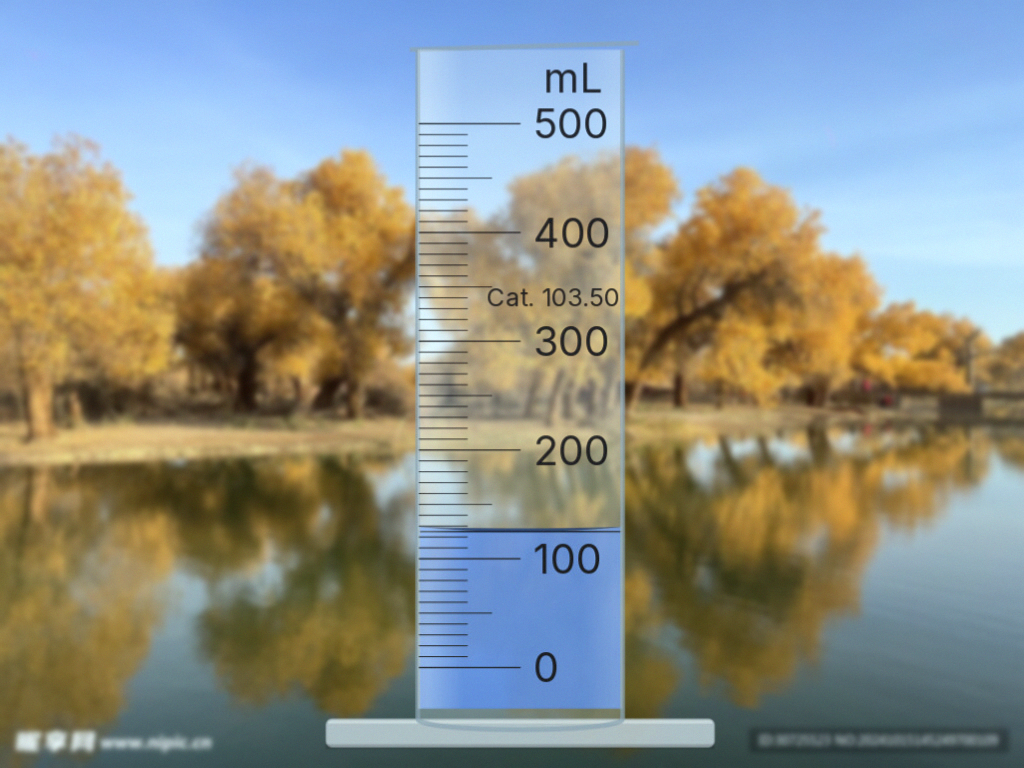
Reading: 125 mL
